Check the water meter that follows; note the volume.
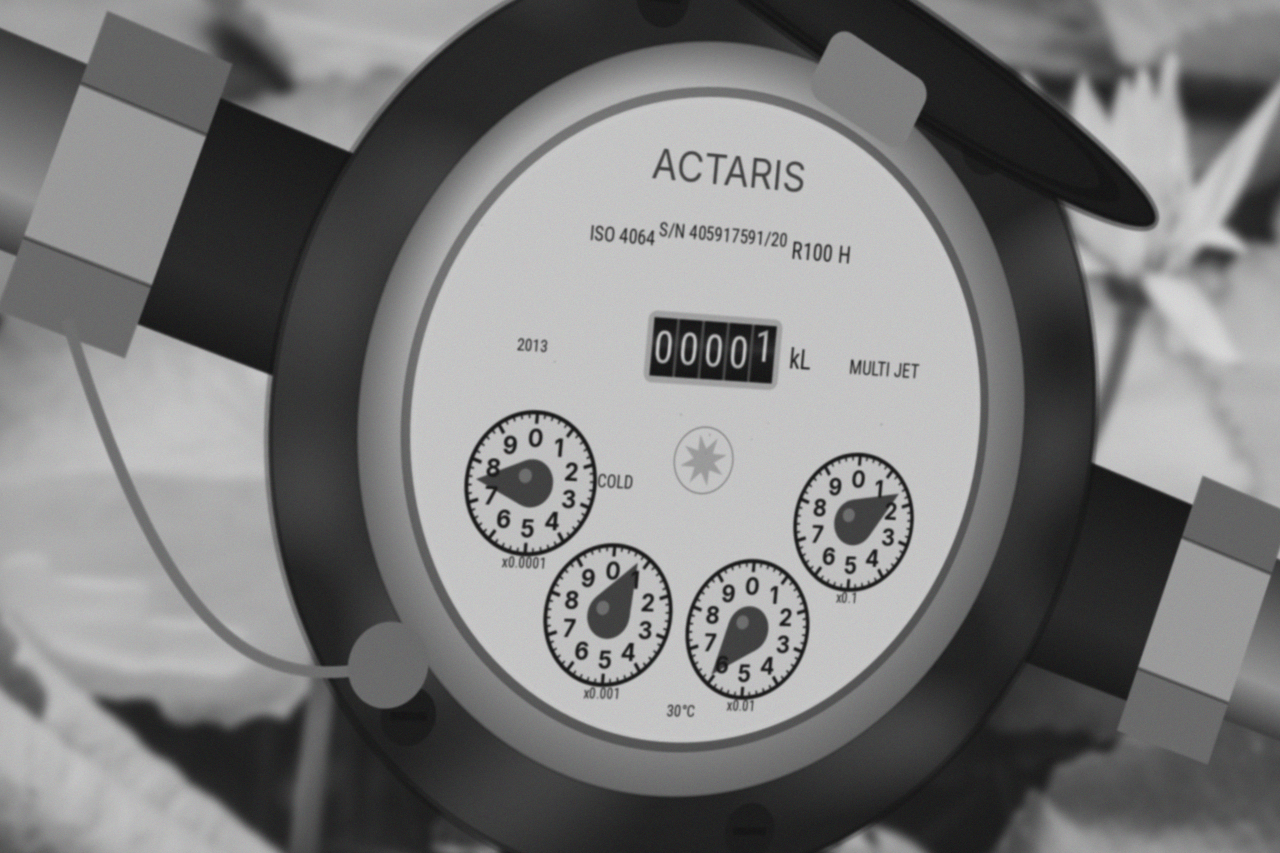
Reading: 1.1607 kL
